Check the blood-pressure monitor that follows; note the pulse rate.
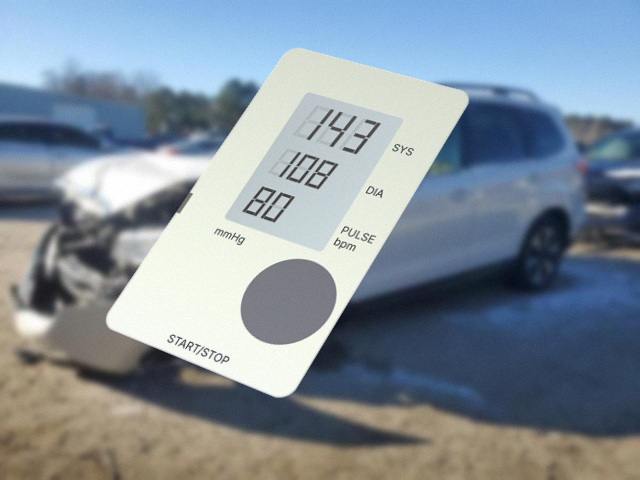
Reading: 80 bpm
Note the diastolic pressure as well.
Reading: 108 mmHg
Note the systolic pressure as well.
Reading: 143 mmHg
